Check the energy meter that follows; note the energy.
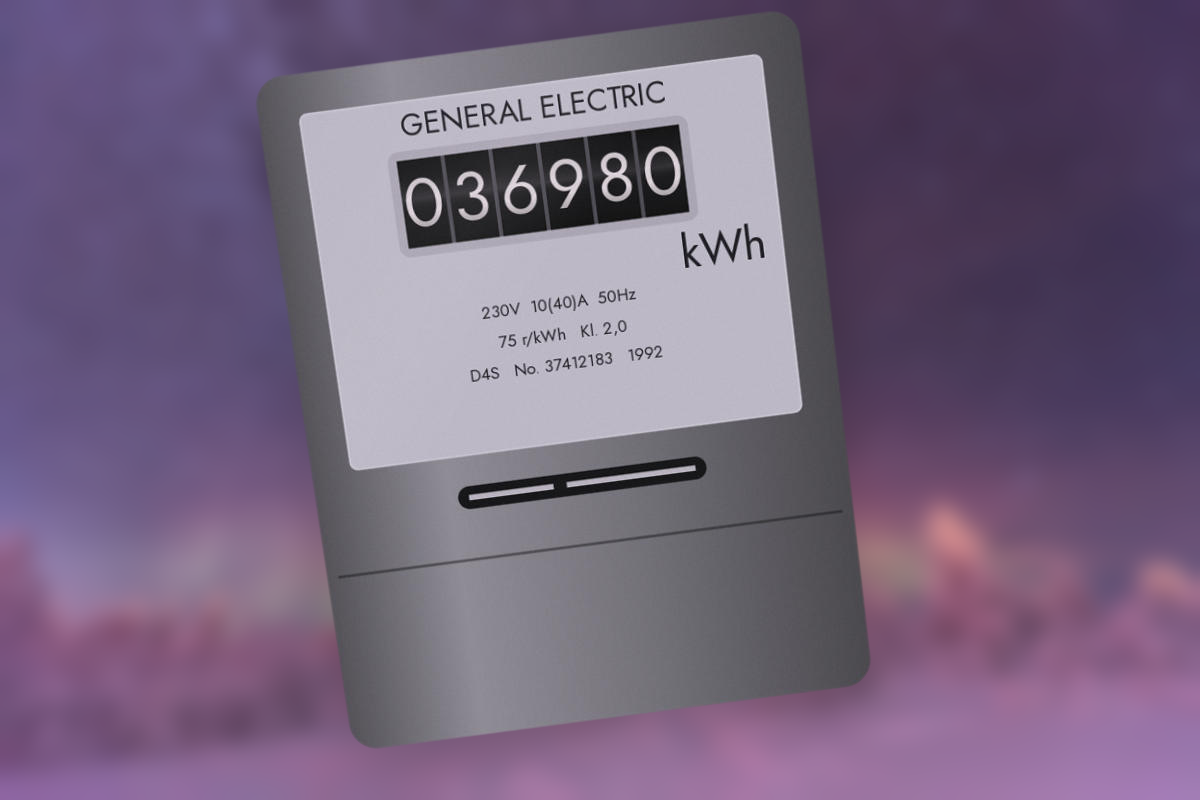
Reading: 36980 kWh
